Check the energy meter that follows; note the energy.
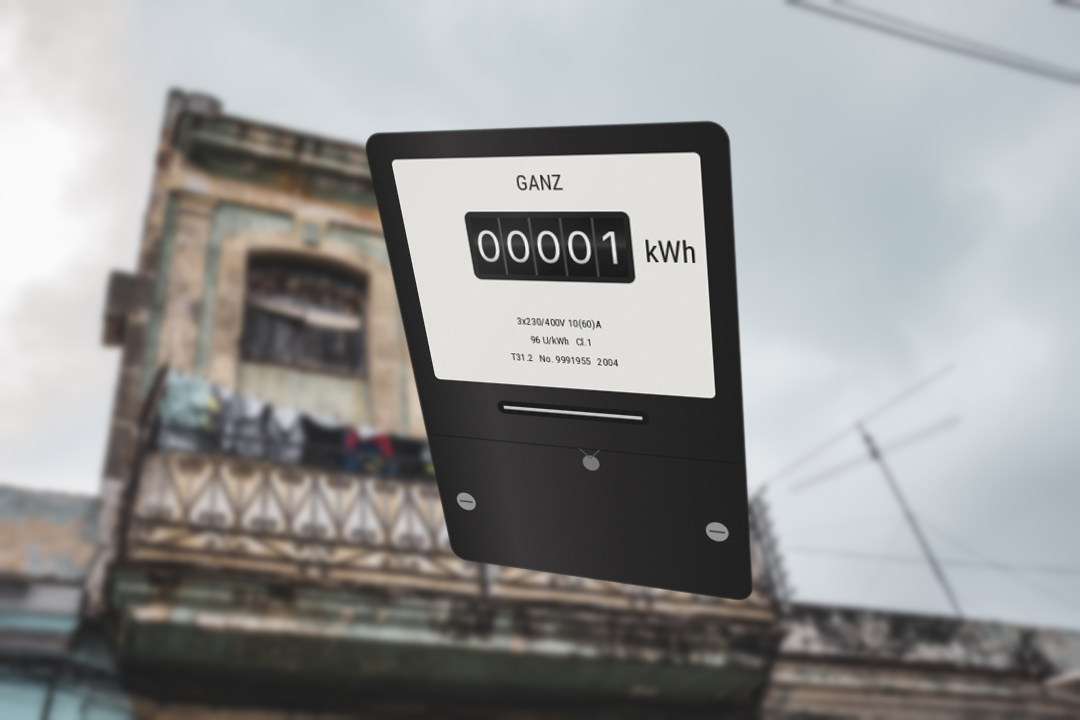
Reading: 1 kWh
